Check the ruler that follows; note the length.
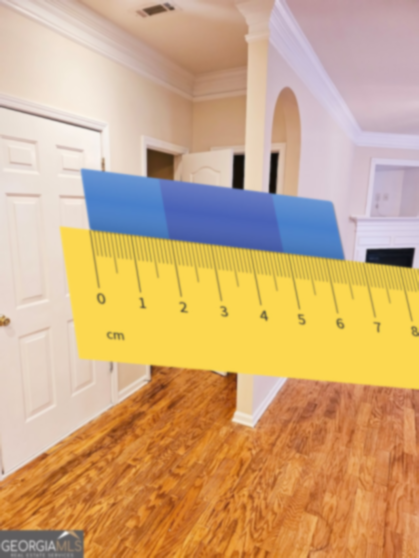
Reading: 6.5 cm
